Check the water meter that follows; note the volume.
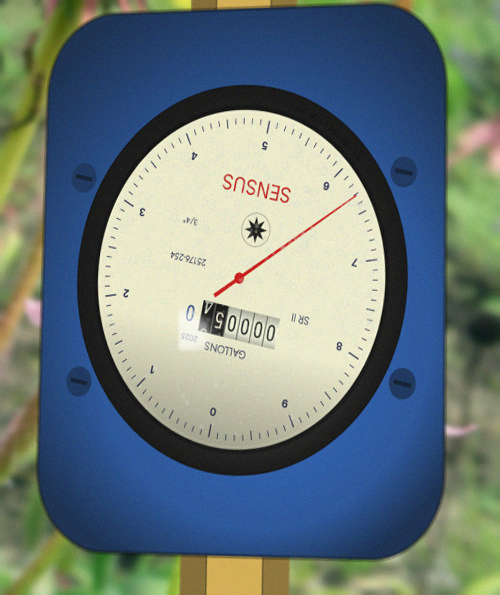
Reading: 536.3 gal
